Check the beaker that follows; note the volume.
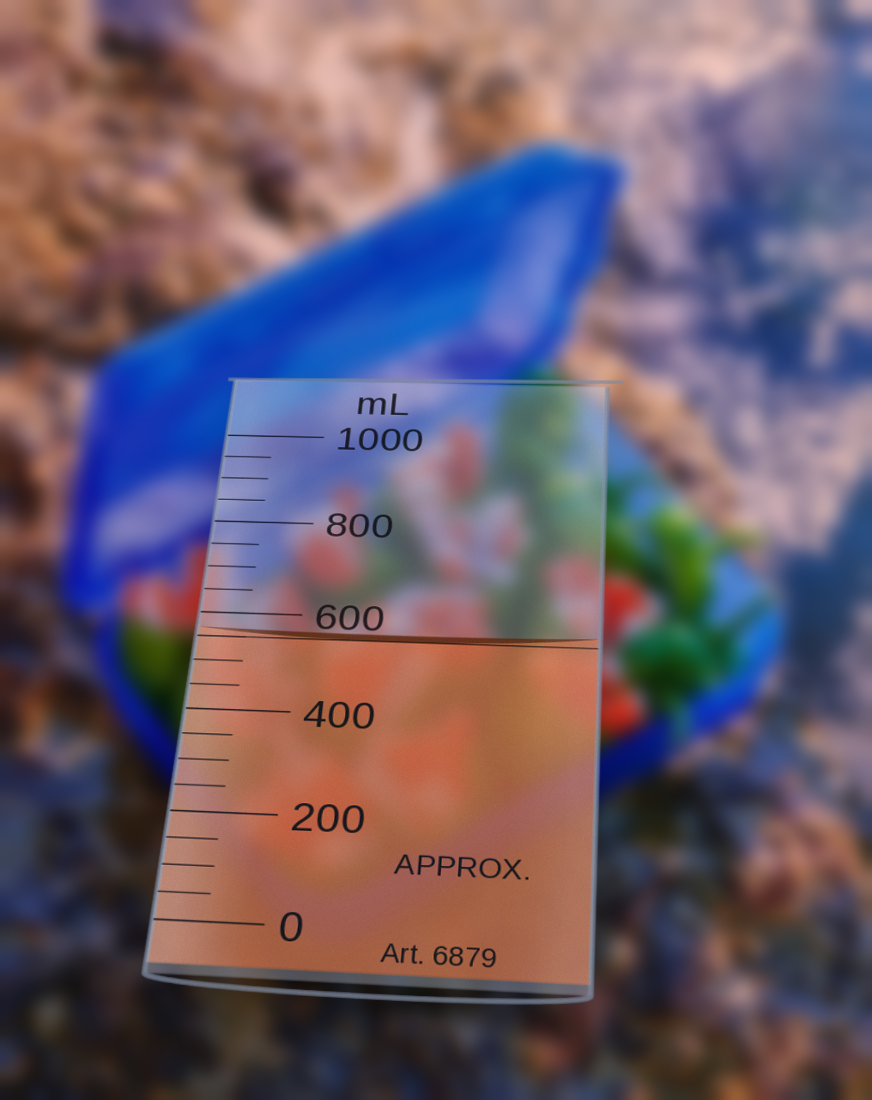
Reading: 550 mL
